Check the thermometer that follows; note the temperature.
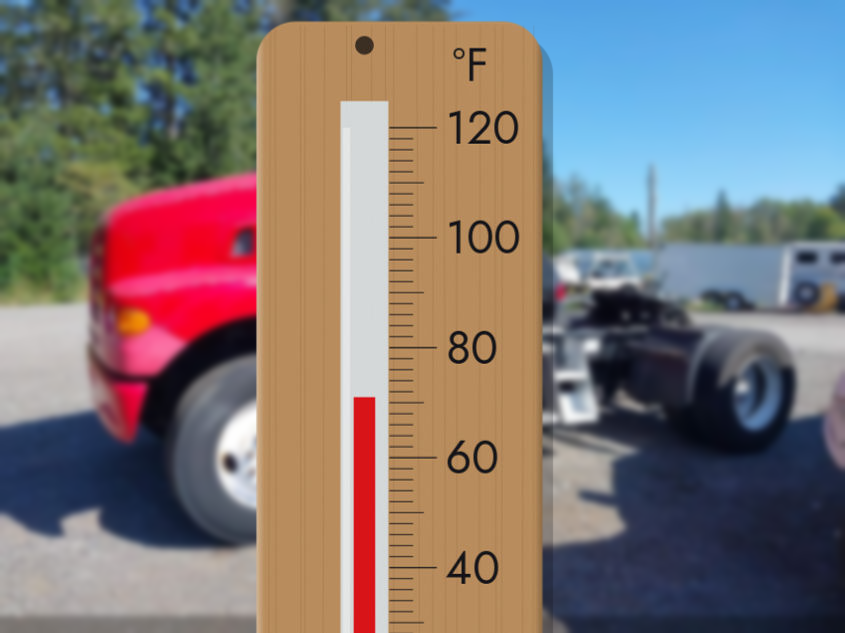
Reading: 71 °F
